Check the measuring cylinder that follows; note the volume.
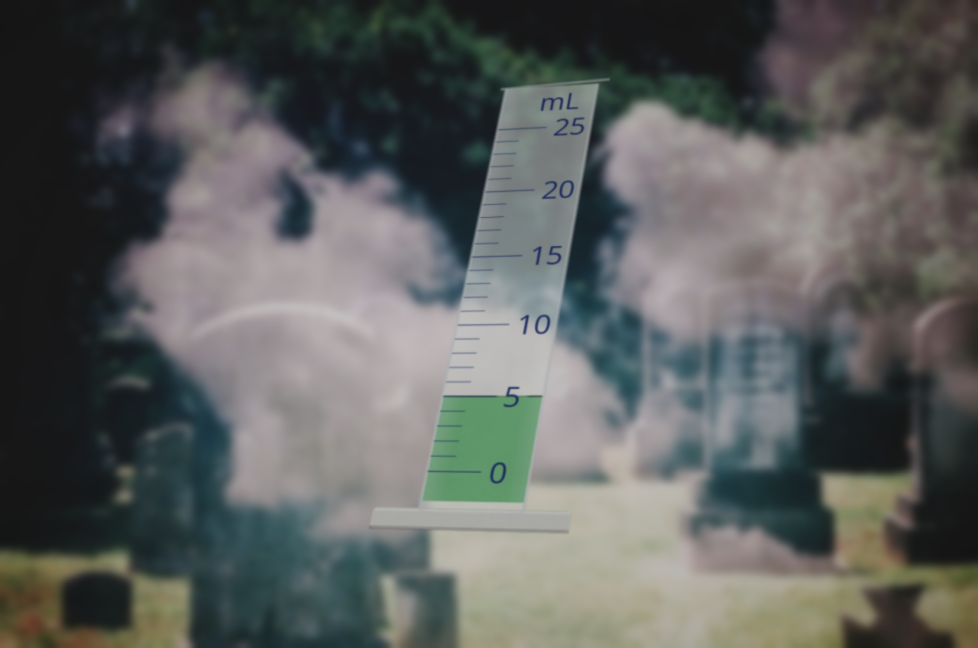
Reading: 5 mL
